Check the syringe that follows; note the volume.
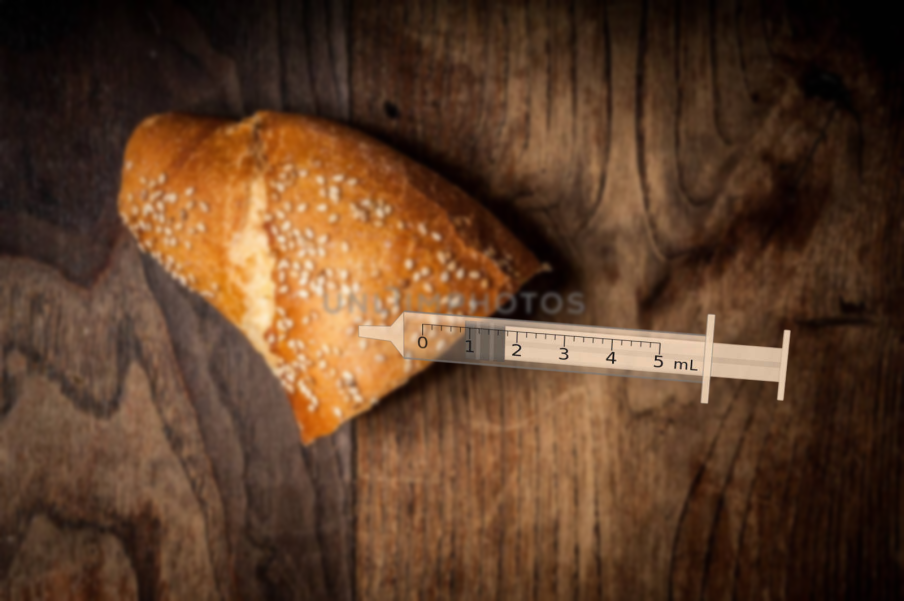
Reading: 0.9 mL
